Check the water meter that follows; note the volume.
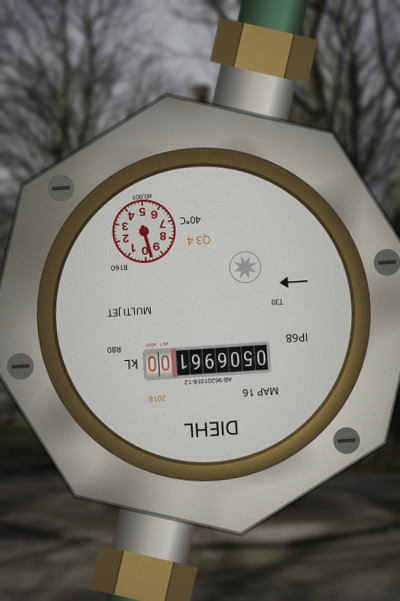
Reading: 506960.999 kL
